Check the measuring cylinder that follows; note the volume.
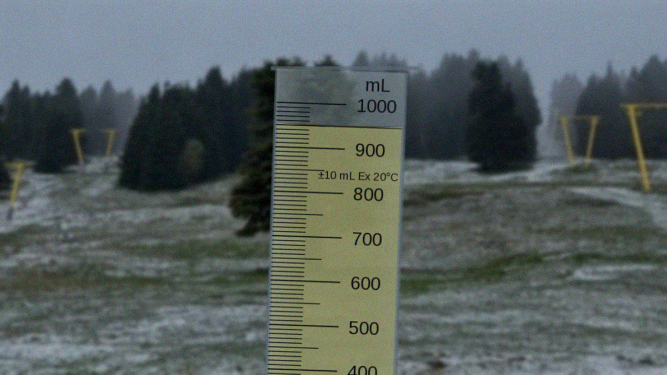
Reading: 950 mL
